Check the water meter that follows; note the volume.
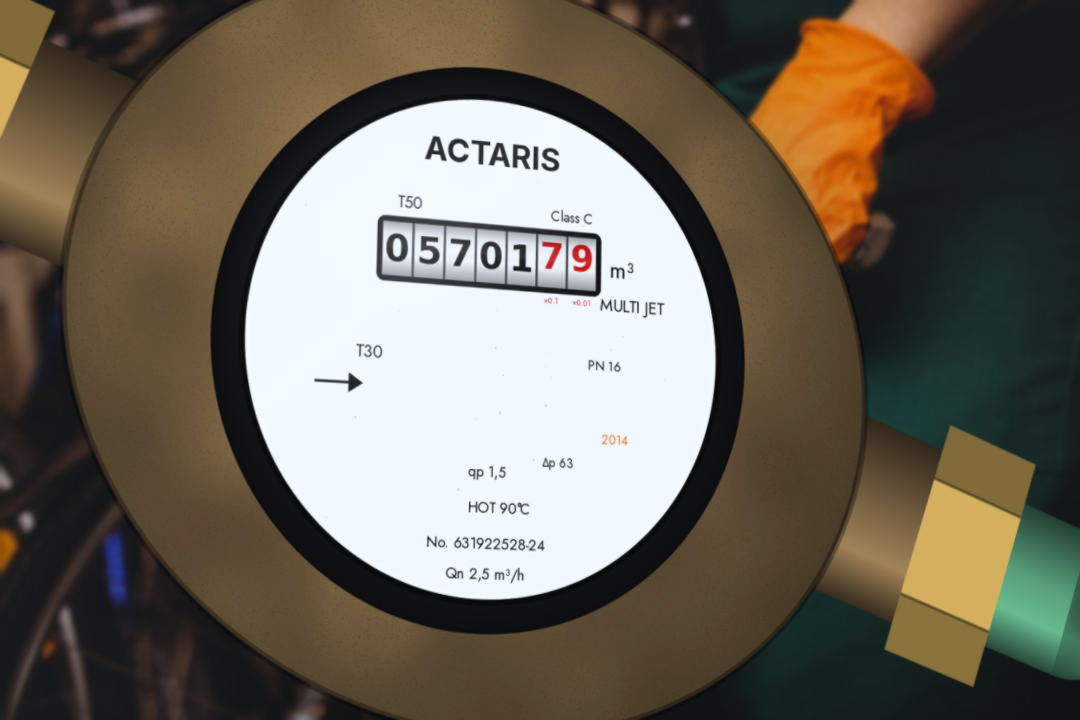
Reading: 5701.79 m³
